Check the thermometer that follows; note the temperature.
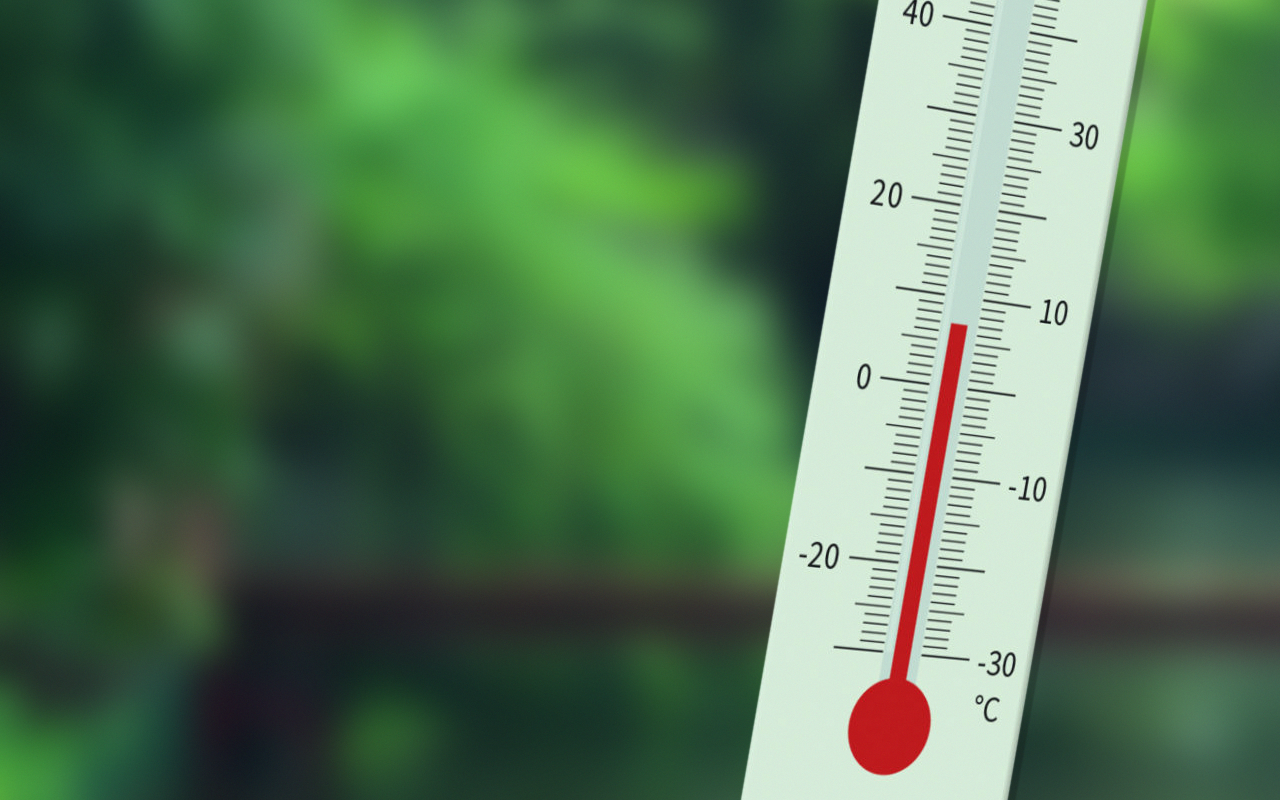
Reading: 7 °C
